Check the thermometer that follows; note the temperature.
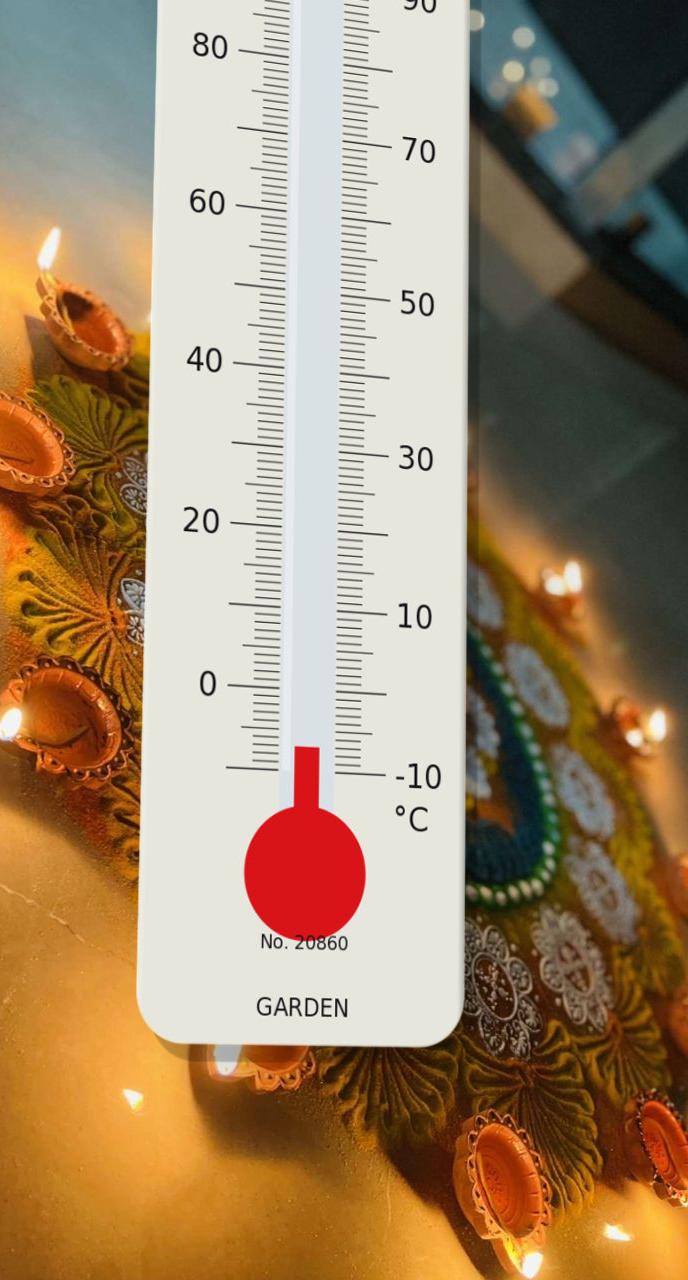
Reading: -7 °C
